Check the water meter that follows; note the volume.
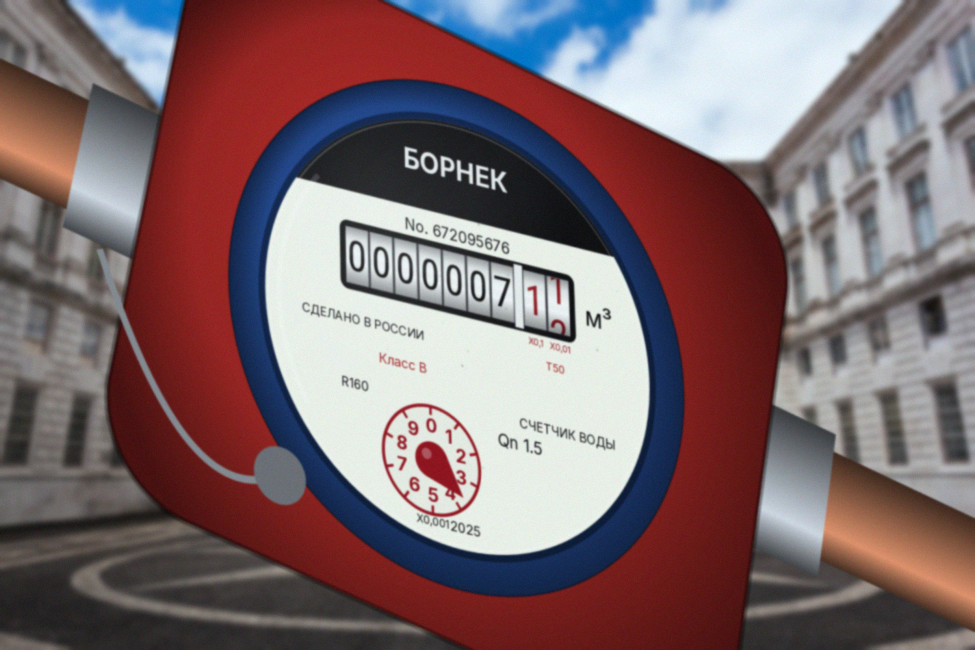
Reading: 7.113 m³
